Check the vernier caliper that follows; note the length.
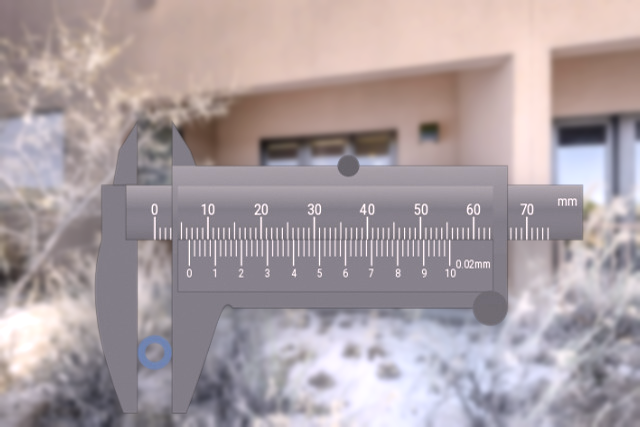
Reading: 6.5 mm
